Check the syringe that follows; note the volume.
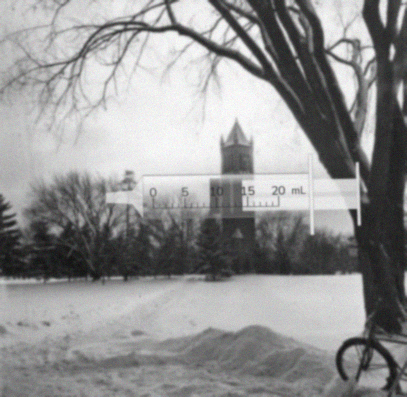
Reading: 9 mL
